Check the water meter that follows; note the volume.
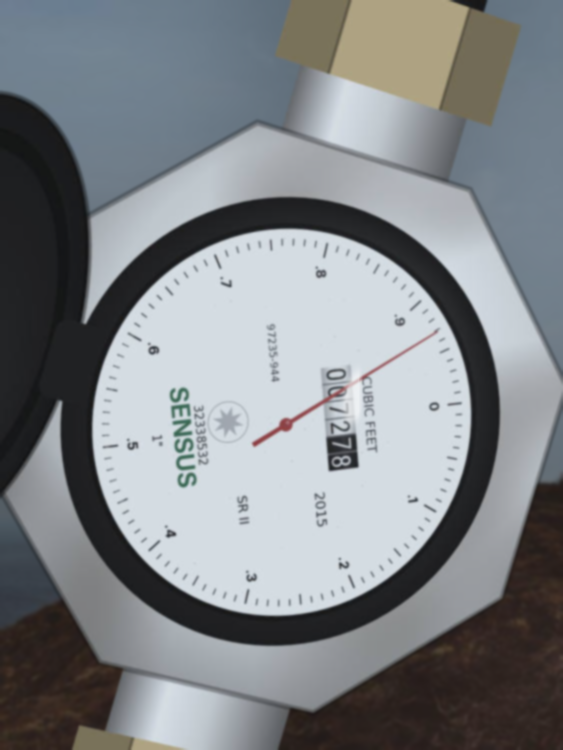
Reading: 7277.93 ft³
